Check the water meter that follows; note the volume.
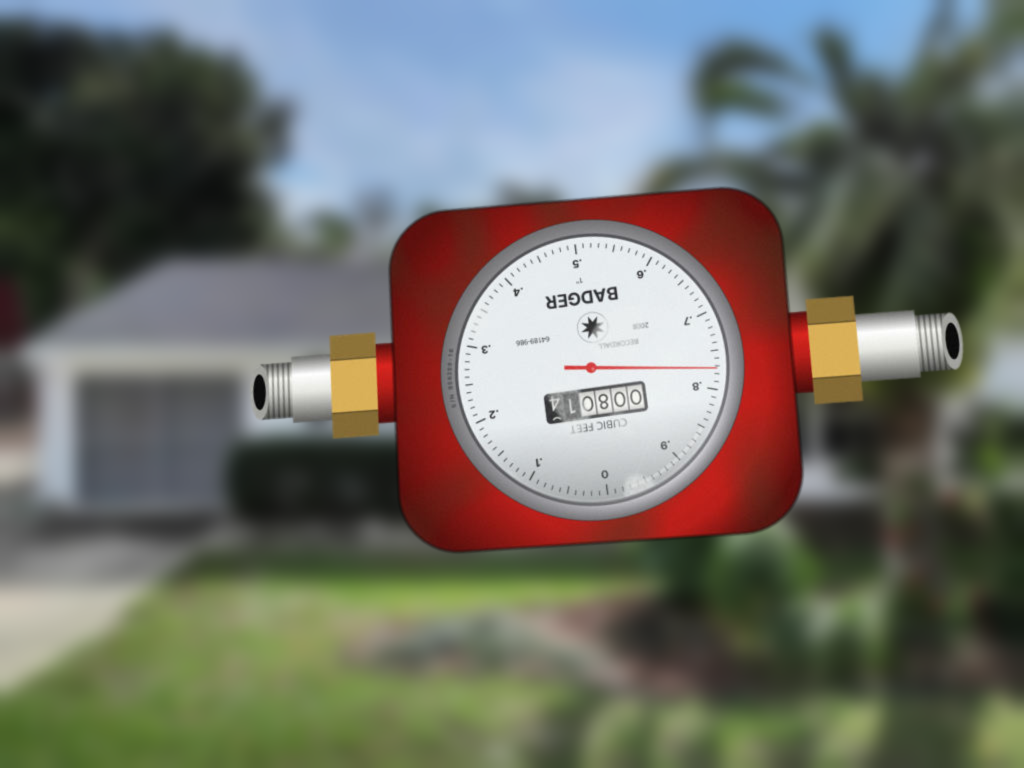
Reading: 8013.77 ft³
